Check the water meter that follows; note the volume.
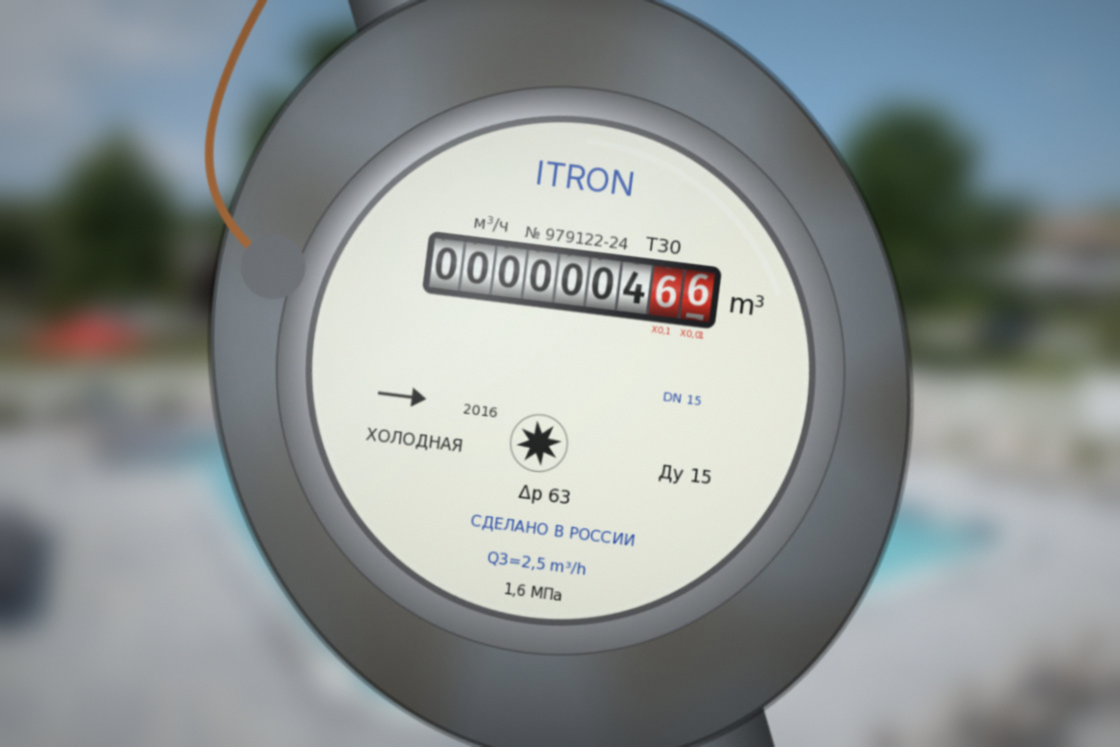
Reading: 4.66 m³
